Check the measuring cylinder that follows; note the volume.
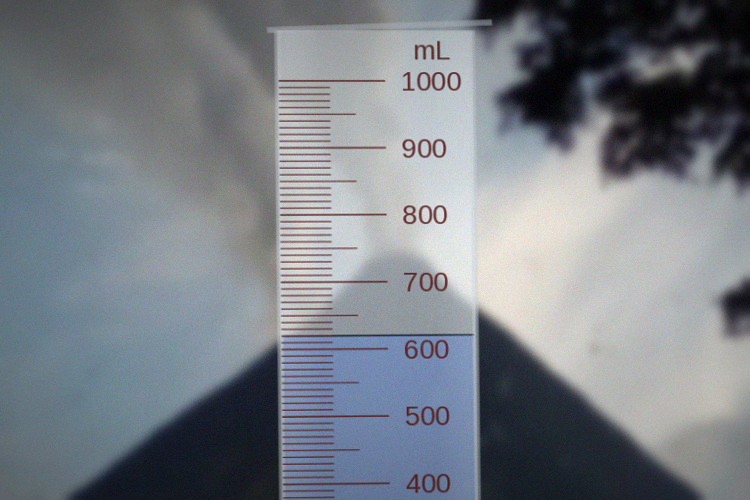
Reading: 620 mL
